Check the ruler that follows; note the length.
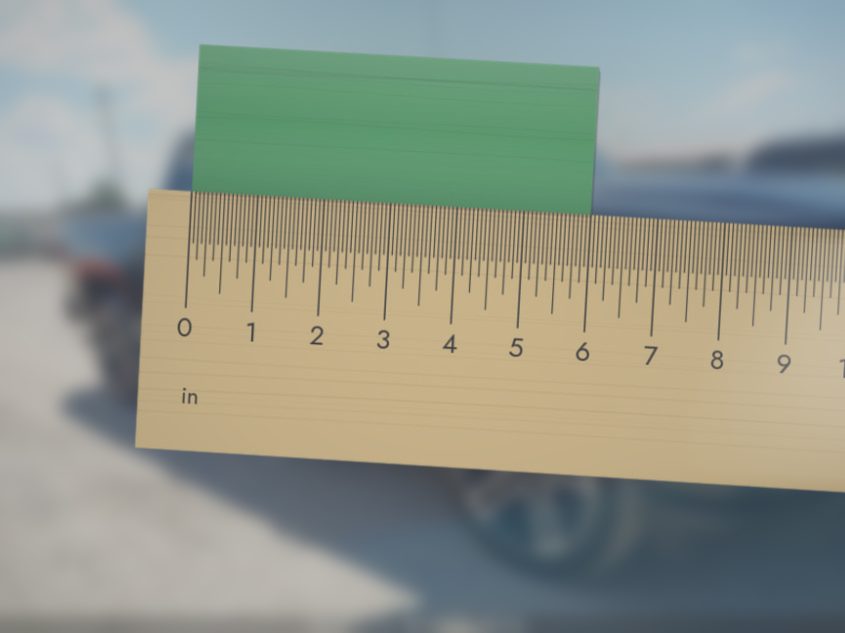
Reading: 6 in
